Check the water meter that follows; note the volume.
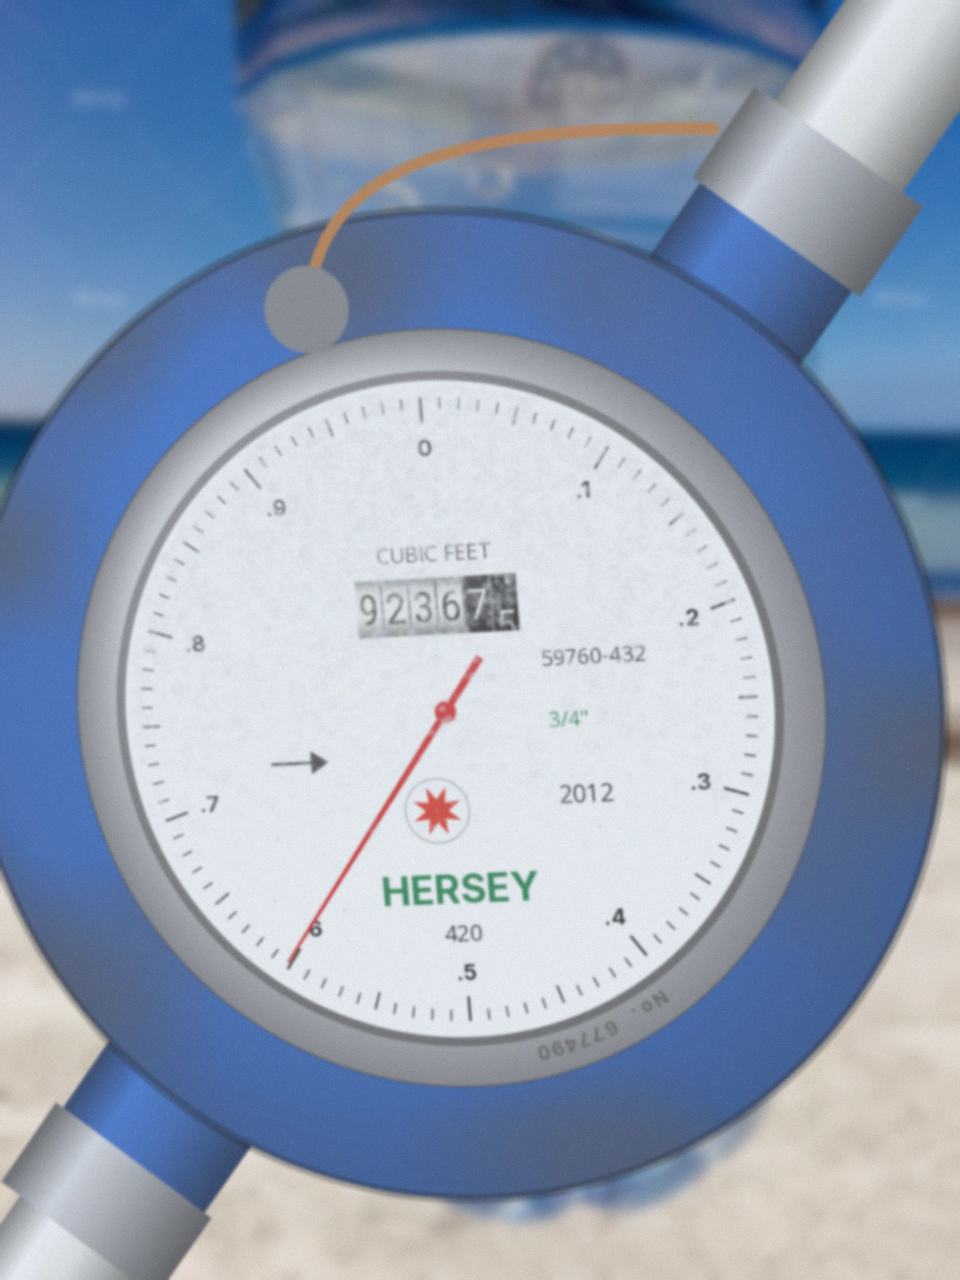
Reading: 923674.60 ft³
